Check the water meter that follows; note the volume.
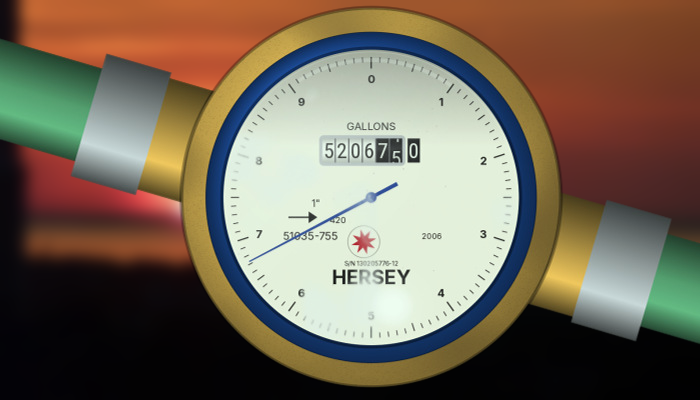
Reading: 5206746.7 gal
